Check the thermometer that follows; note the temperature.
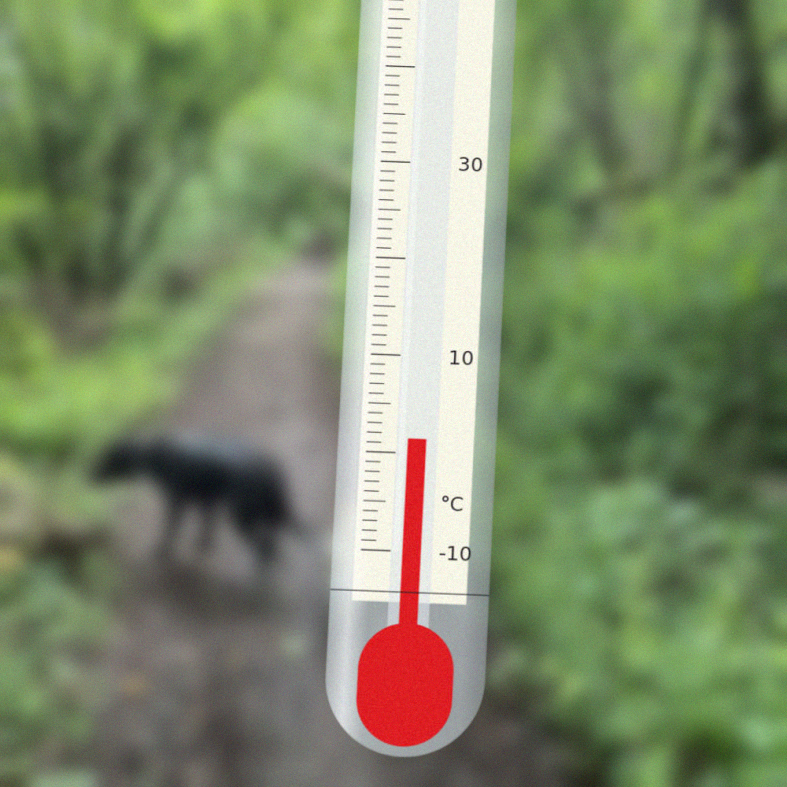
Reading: 1.5 °C
